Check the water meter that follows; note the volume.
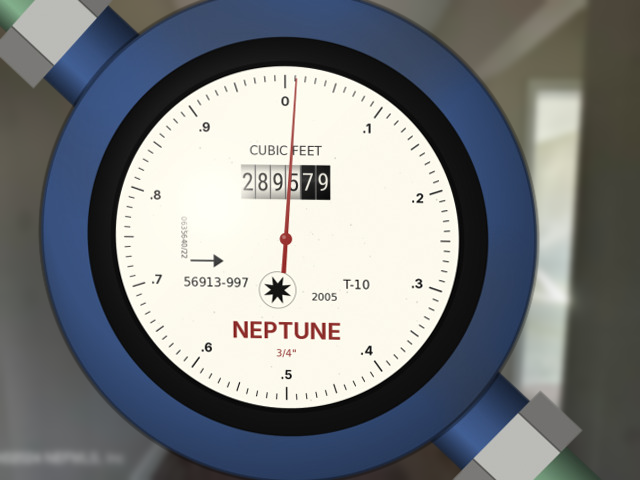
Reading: 289579.01 ft³
